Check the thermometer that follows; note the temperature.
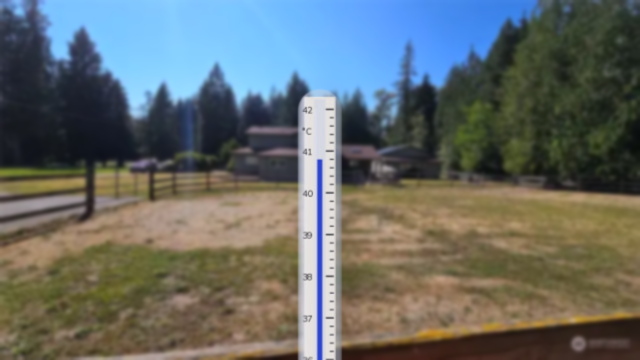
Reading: 40.8 °C
